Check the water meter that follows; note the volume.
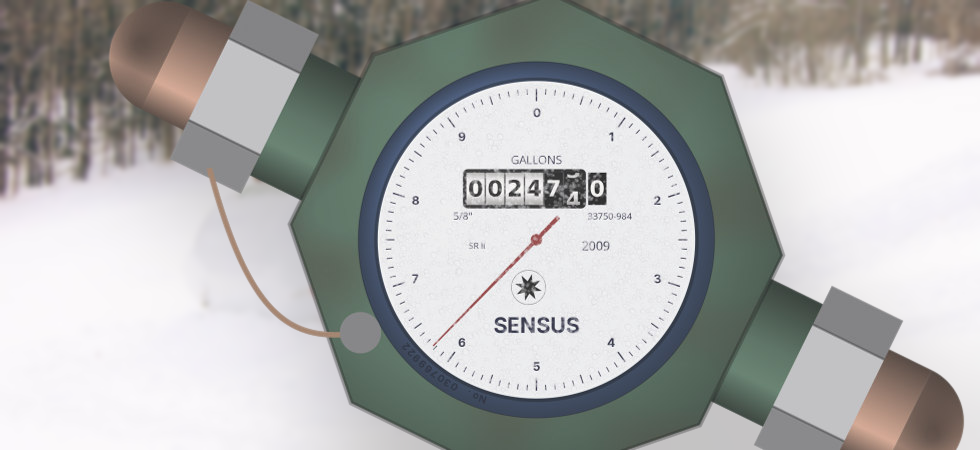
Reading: 24736.2 gal
